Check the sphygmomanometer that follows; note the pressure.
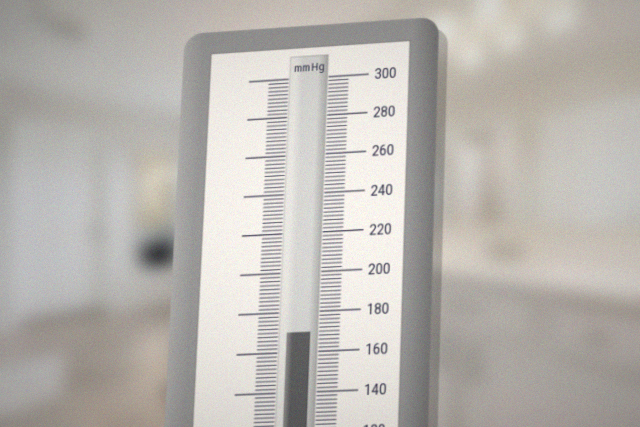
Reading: 170 mmHg
